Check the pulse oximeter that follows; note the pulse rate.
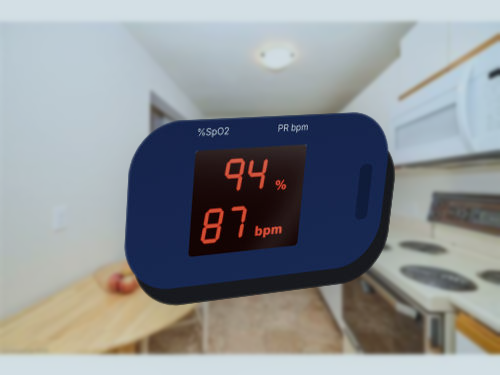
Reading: 87 bpm
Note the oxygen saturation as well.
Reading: 94 %
